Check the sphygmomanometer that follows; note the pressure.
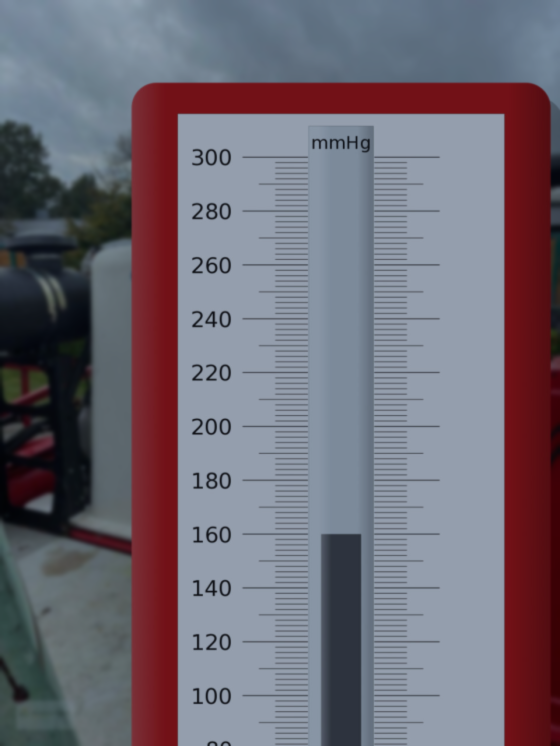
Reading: 160 mmHg
